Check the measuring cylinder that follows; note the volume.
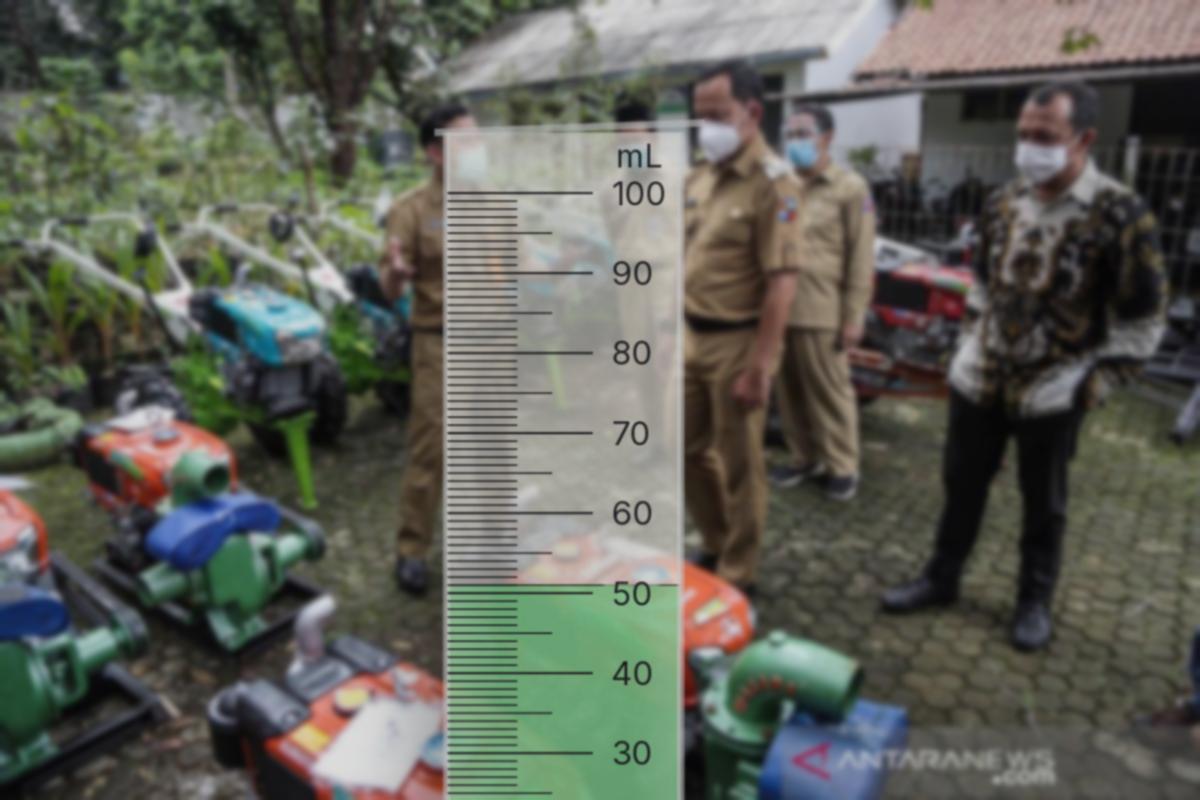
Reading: 51 mL
